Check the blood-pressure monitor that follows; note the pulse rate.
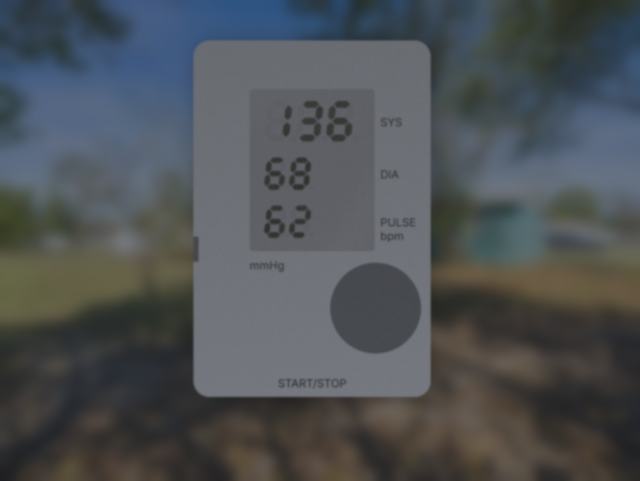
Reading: 62 bpm
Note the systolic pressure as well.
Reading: 136 mmHg
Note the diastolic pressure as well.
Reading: 68 mmHg
